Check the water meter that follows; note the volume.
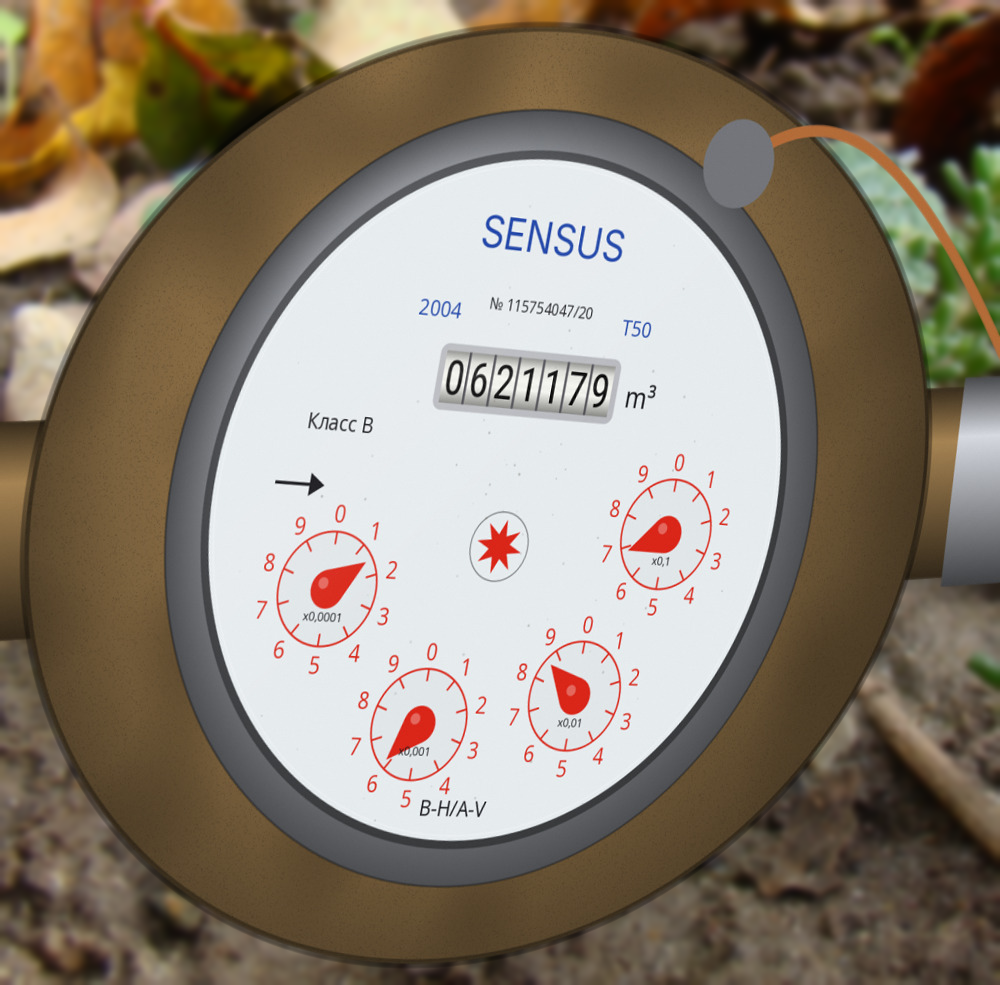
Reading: 621179.6861 m³
